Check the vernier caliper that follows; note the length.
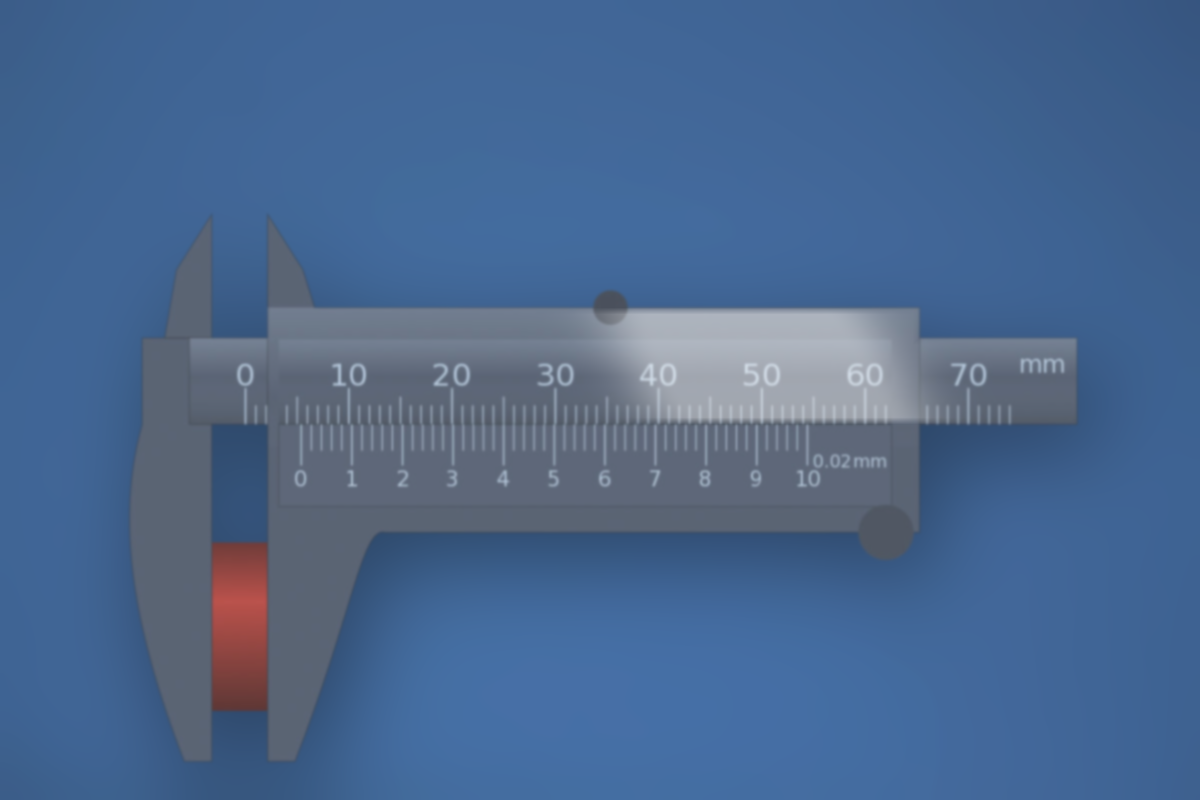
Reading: 5.4 mm
